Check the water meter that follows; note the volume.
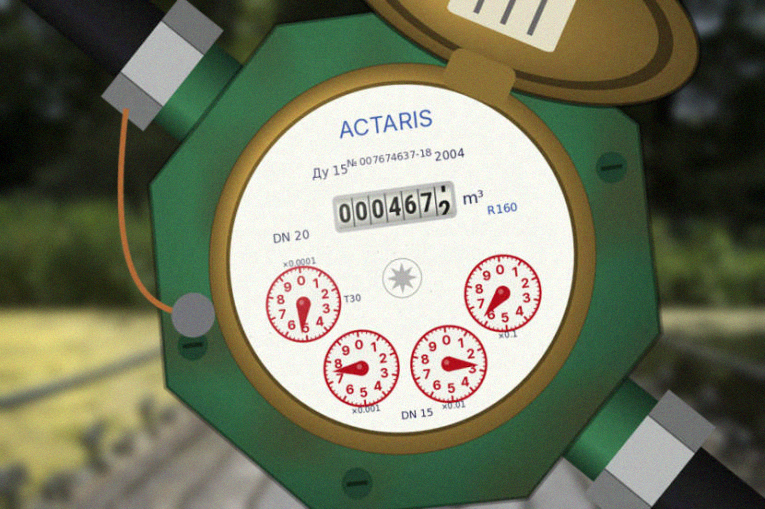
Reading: 4671.6275 m³
